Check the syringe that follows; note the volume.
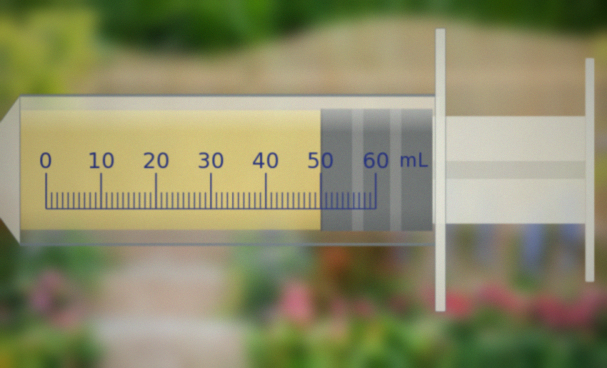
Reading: 50 mL
